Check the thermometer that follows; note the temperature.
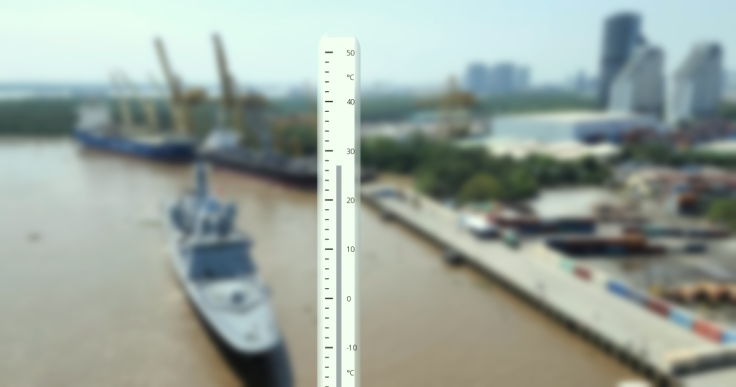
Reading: 27 °C
